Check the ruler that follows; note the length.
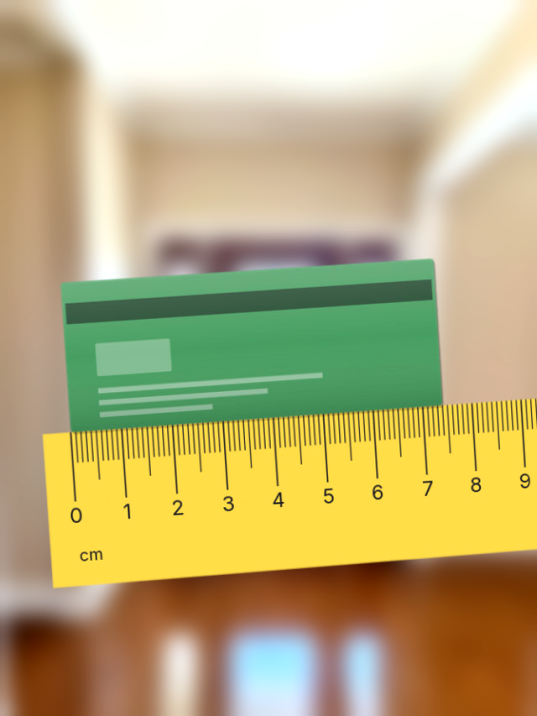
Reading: 7.4 cm
